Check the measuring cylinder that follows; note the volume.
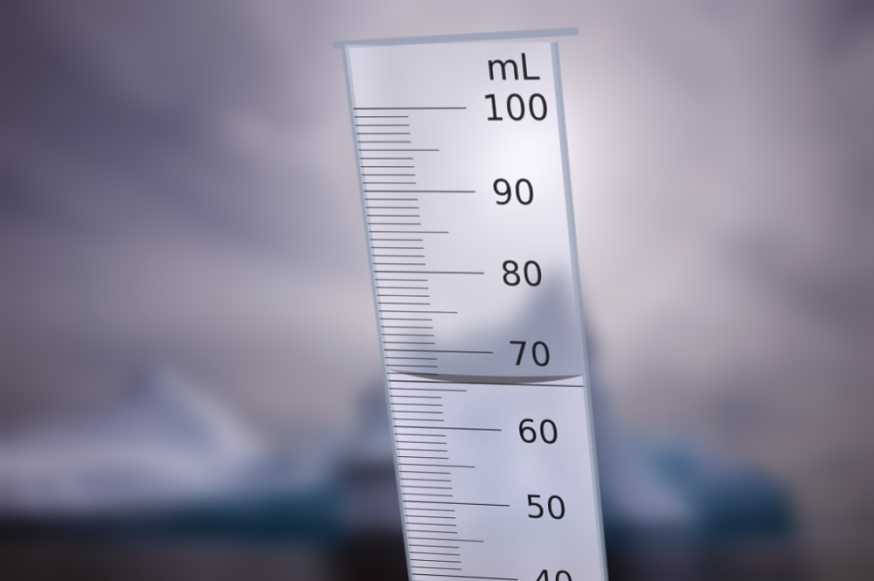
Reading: 66 mL
